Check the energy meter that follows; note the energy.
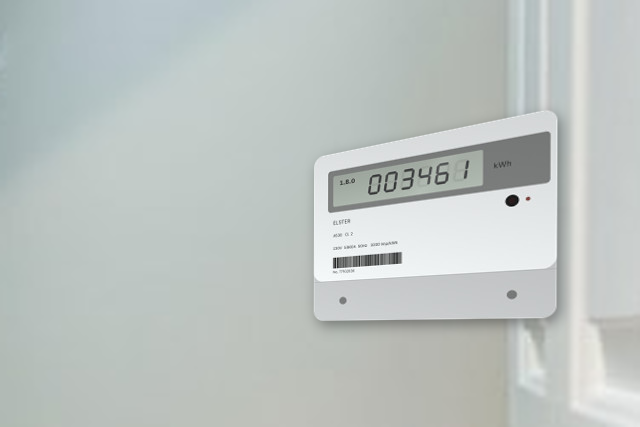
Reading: 3461 kWh
